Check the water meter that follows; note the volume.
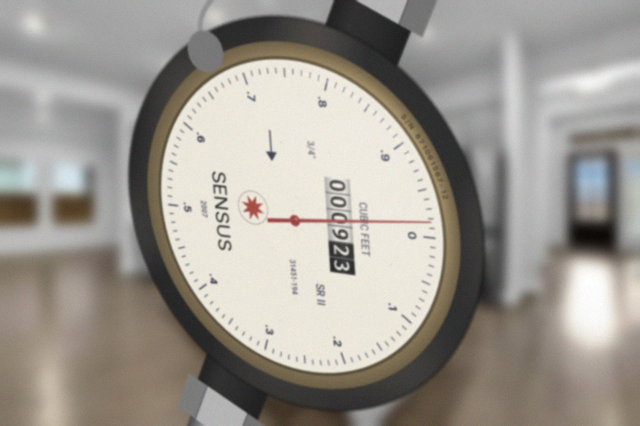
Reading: 922.98 ft³
